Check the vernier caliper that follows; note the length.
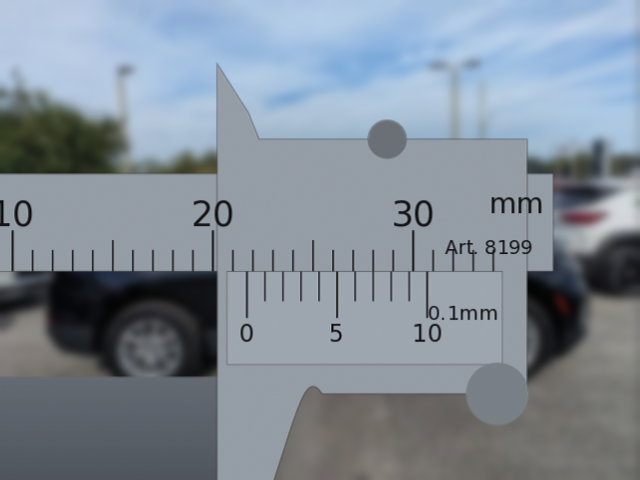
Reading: 21.7 mm
